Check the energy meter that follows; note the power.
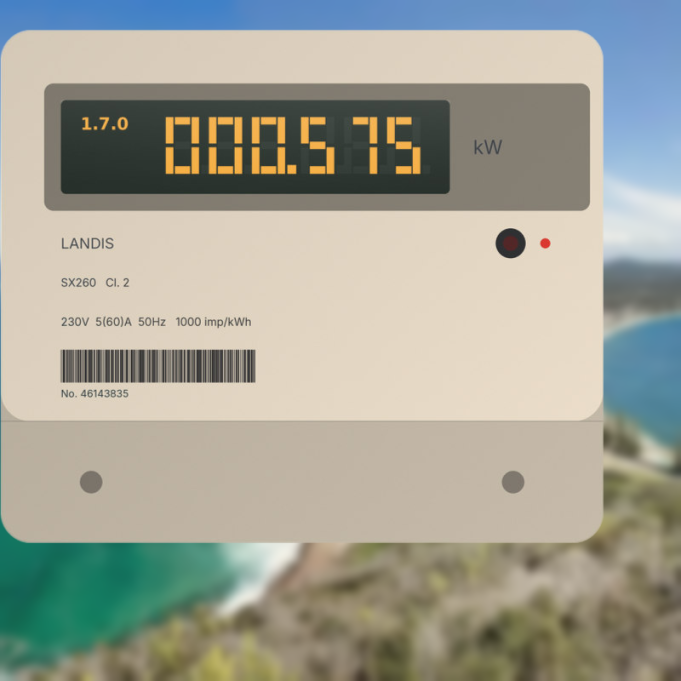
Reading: 0.575 kW
